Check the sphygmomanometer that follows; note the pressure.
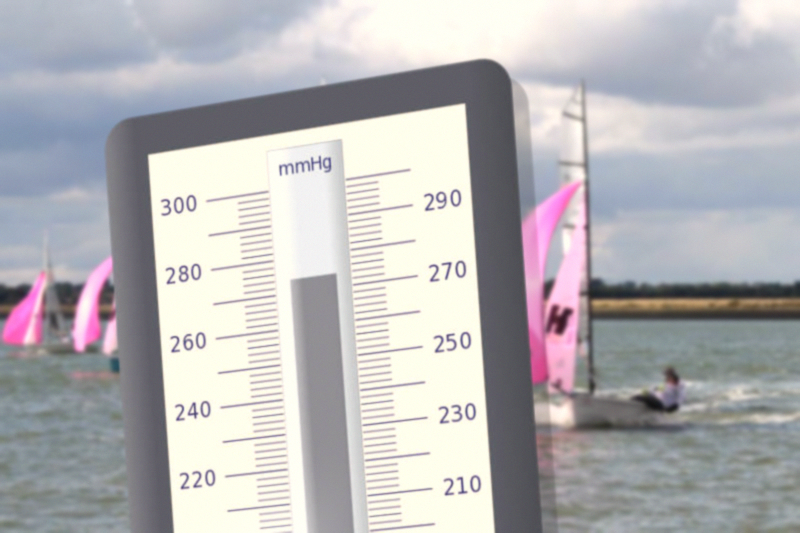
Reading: 274 mmHg
